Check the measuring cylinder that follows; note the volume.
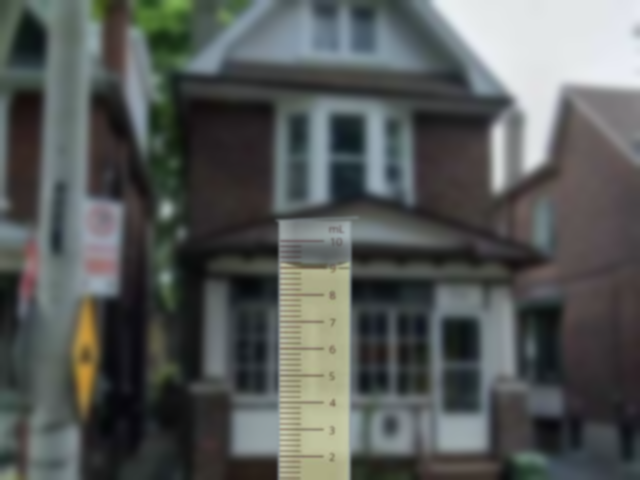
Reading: 9 mL
